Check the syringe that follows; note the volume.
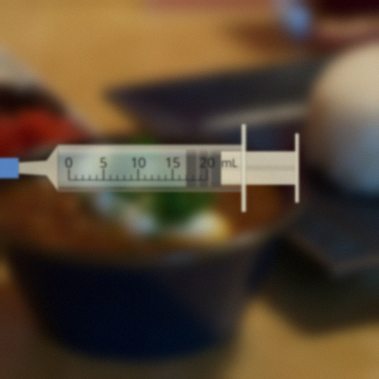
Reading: 17 mL
